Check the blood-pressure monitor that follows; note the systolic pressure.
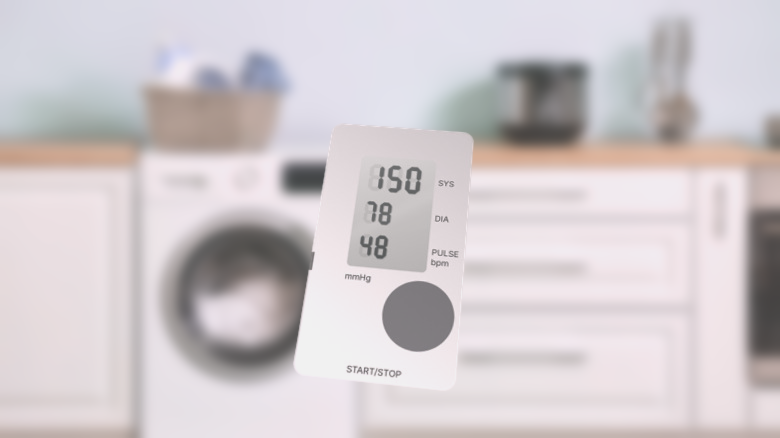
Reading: 150 mmHg
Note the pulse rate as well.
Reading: 48 bpm
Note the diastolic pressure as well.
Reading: 78 mmHg
